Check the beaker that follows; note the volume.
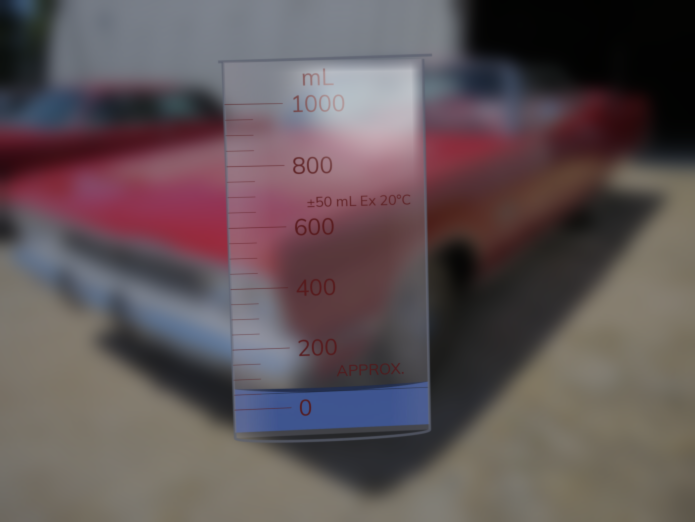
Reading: 50 mL
